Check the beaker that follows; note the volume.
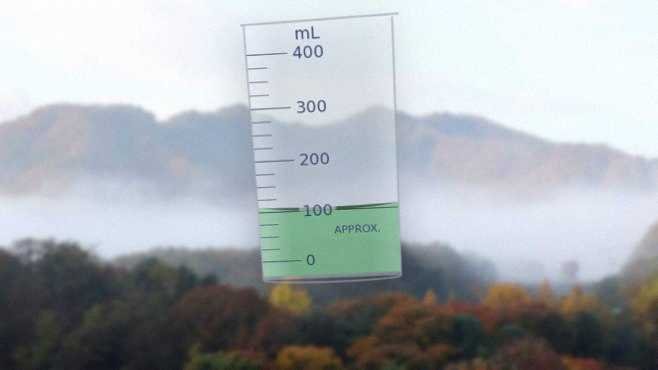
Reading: 100 mL
